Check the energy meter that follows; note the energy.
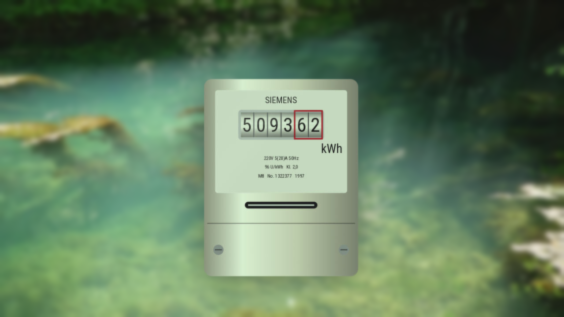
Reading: 5093.62 kWh
